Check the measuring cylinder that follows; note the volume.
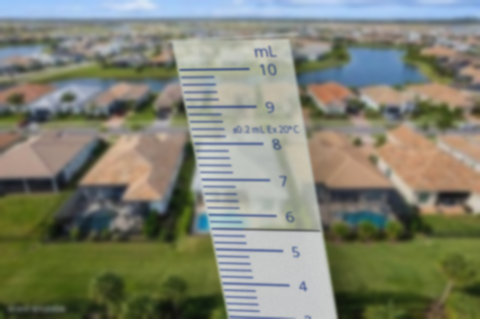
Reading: 5.6 mL
